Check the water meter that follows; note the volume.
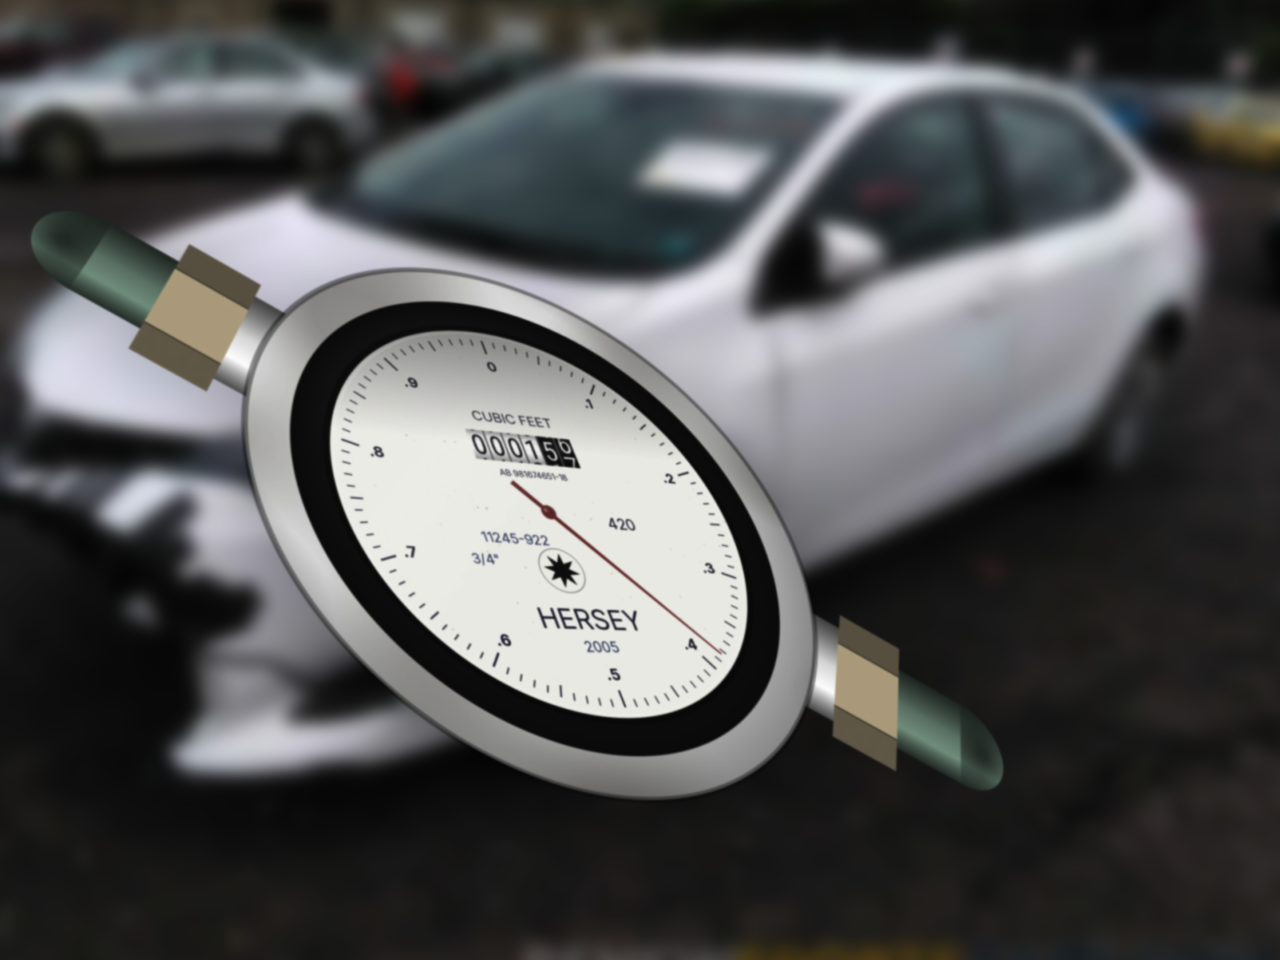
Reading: 156.38 ft³
